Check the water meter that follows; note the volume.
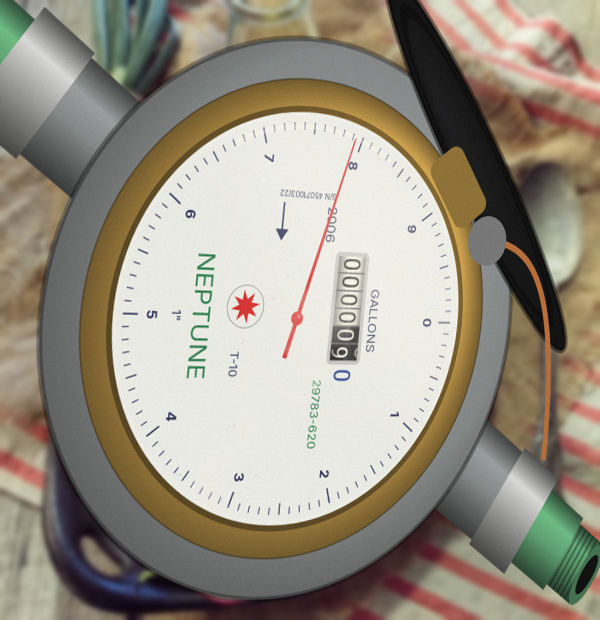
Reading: 87.9 gal
